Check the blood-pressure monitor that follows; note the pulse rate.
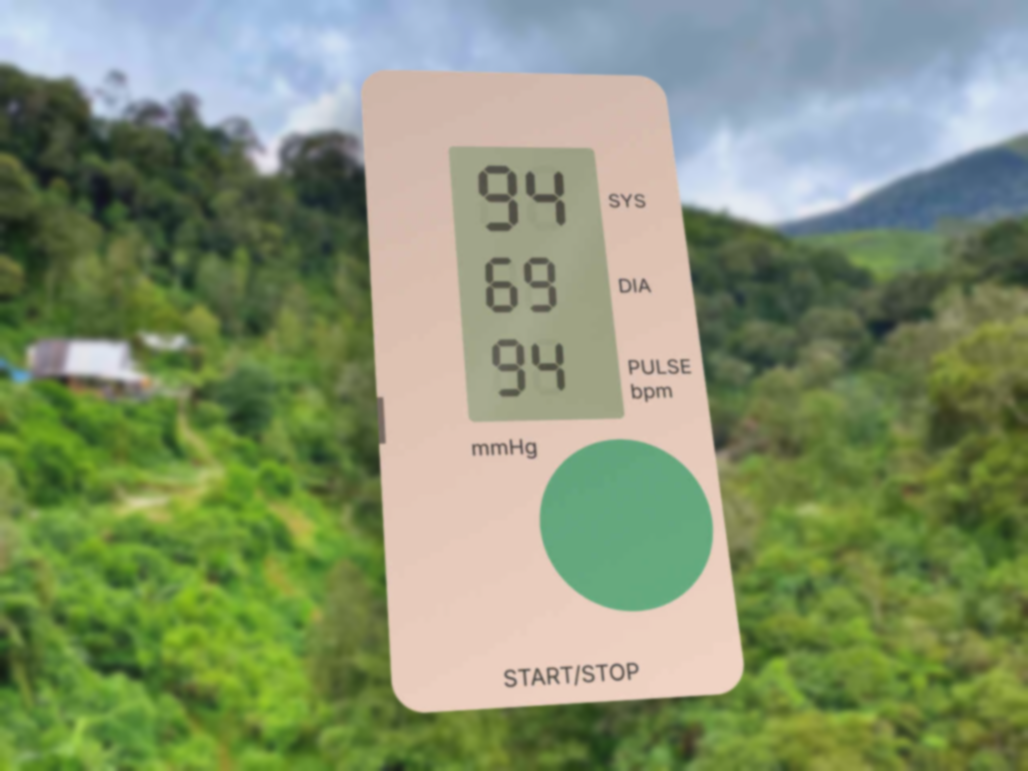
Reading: 94 bpm
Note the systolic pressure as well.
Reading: 94 mmHg
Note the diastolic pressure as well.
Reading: 69 mmHg
